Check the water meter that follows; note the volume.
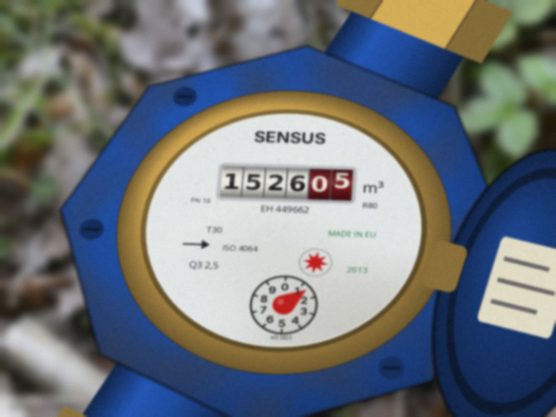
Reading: 1526.051 m³
